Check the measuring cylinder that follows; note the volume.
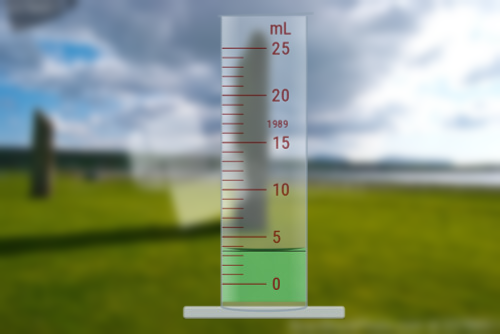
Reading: 3.5 mL
